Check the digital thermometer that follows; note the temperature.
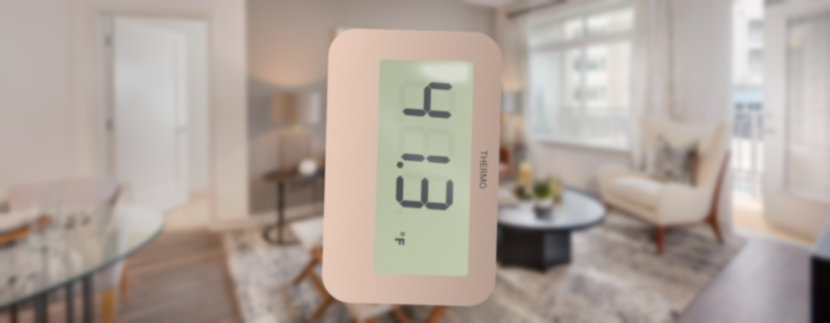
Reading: 41.3 °F
